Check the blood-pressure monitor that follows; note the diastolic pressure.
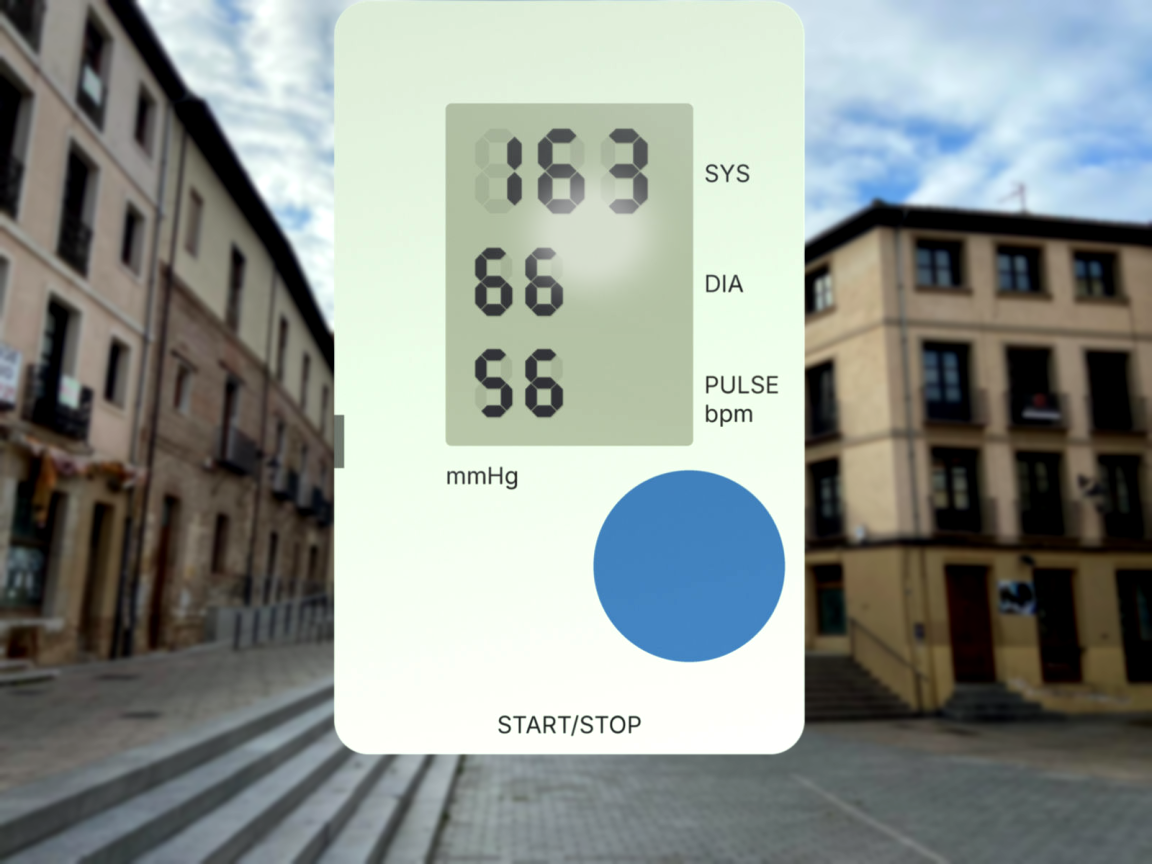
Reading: 66 mmHg
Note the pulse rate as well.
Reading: 56 bpm
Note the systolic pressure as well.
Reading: 163 mmHg
